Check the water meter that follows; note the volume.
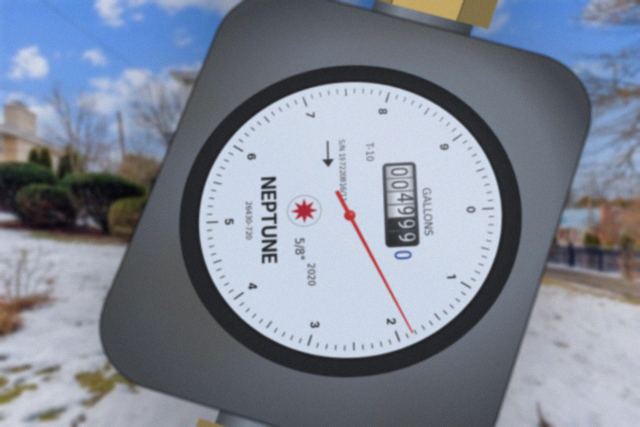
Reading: 49991.8 gal
